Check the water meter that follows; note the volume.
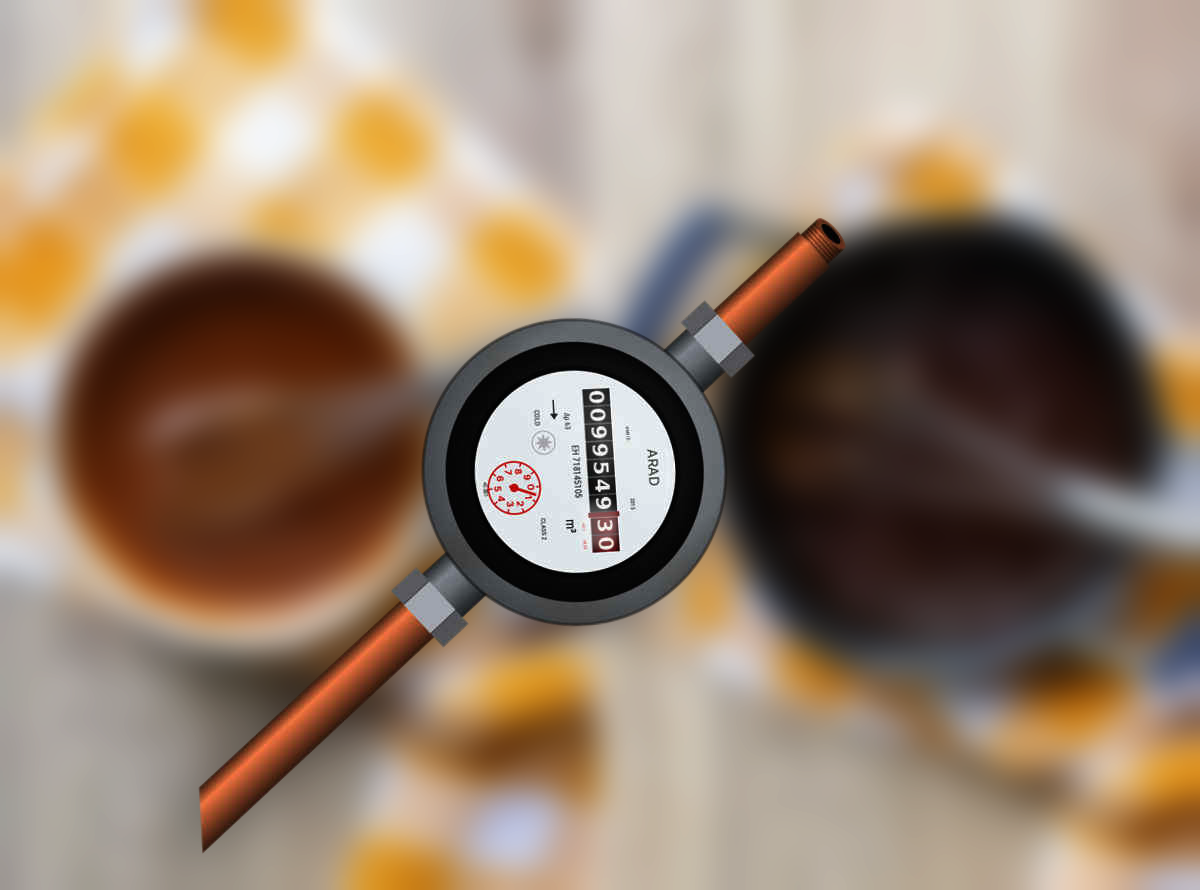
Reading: 99549.300 m³
